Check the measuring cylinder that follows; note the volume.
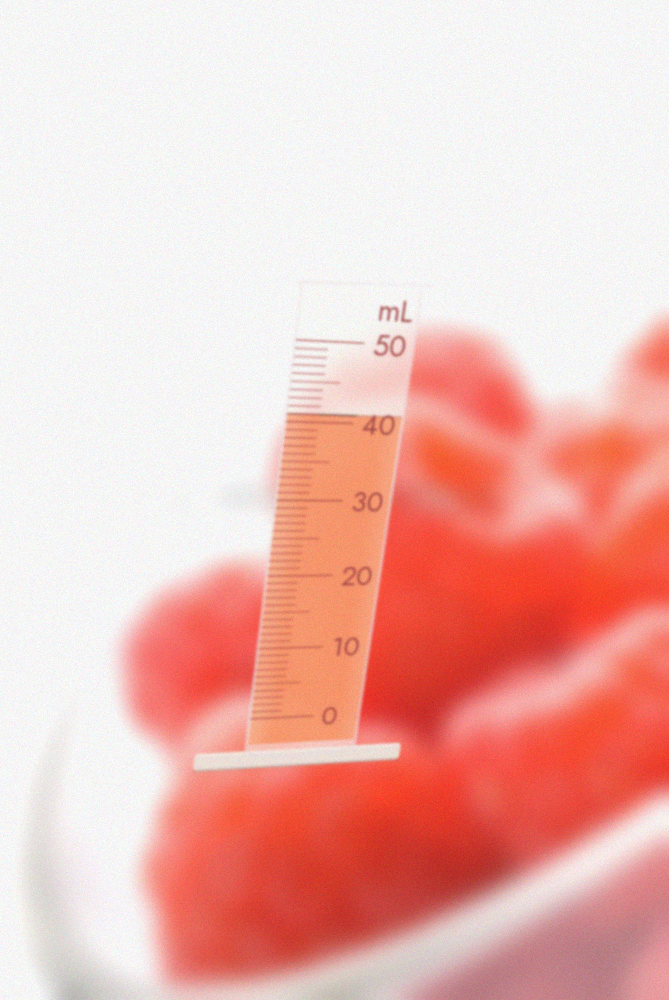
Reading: 41 mL
